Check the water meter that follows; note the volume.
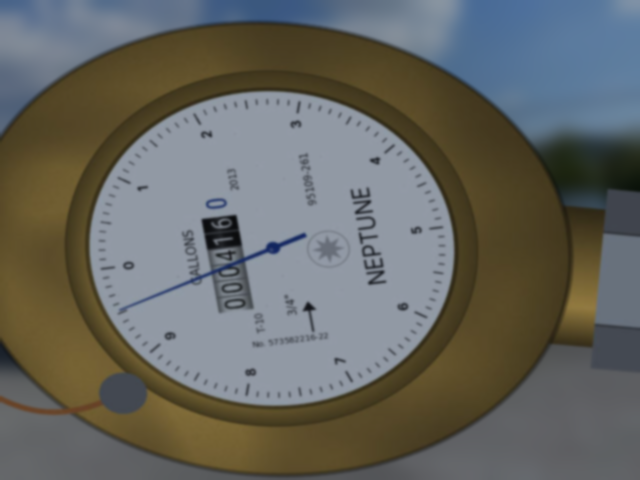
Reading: 4159.5 gal
